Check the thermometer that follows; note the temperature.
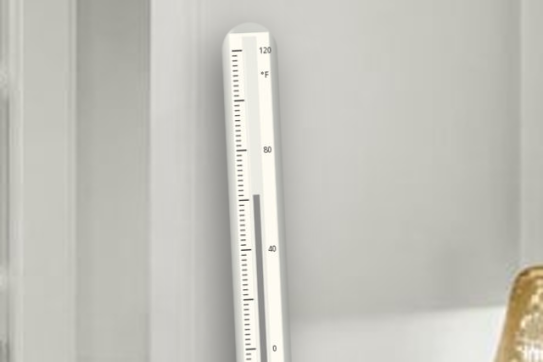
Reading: 62 °F
